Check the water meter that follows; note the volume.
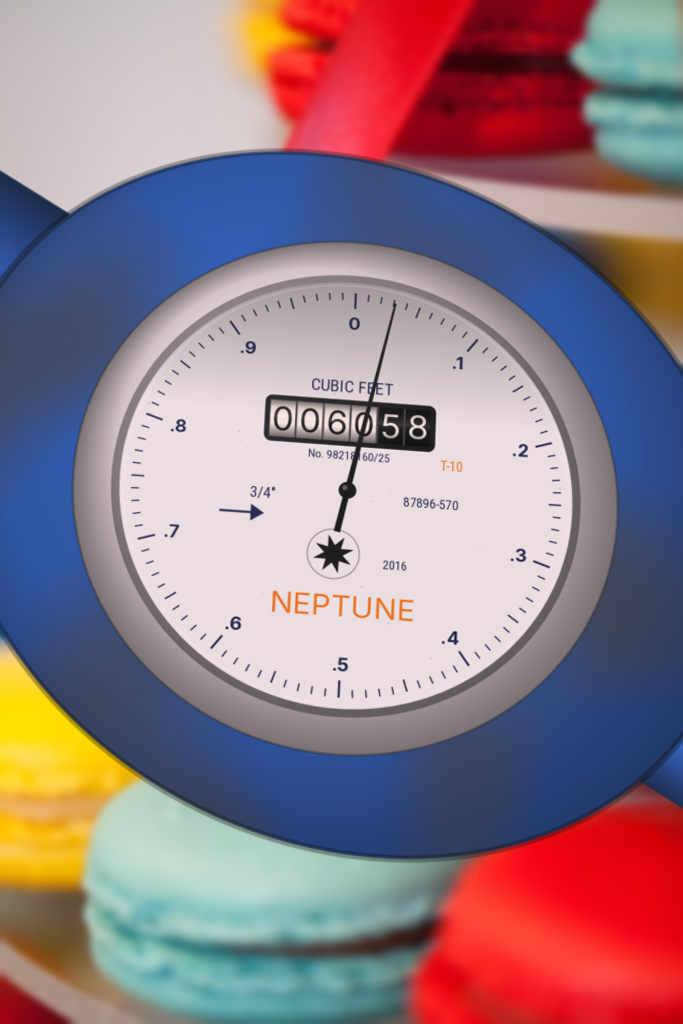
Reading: 6058.03 ft³
